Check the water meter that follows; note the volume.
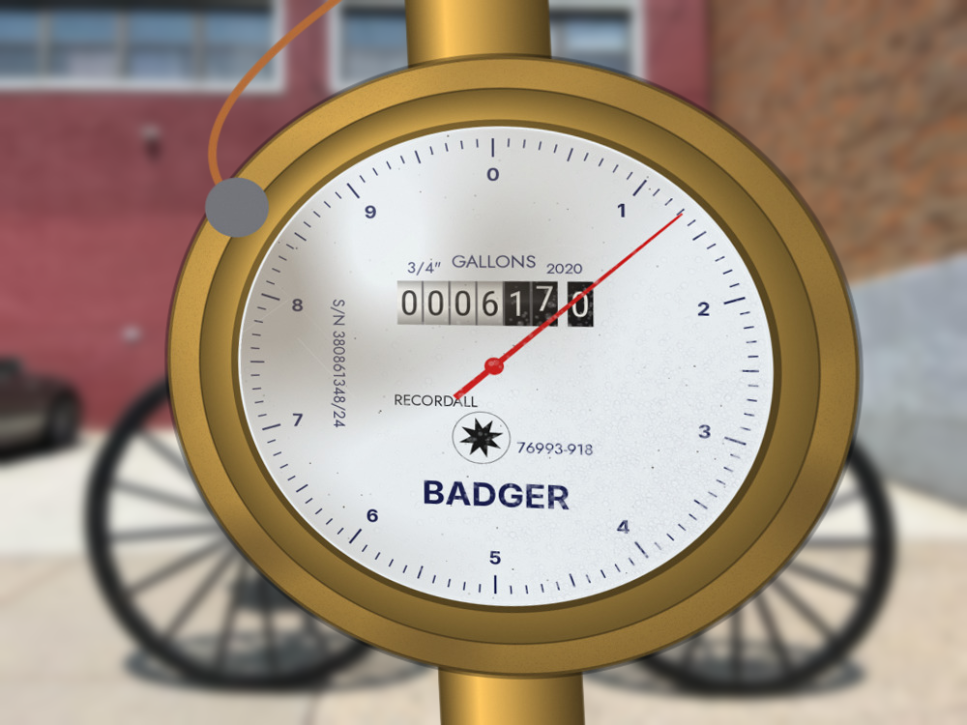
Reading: 6171.3 gal
